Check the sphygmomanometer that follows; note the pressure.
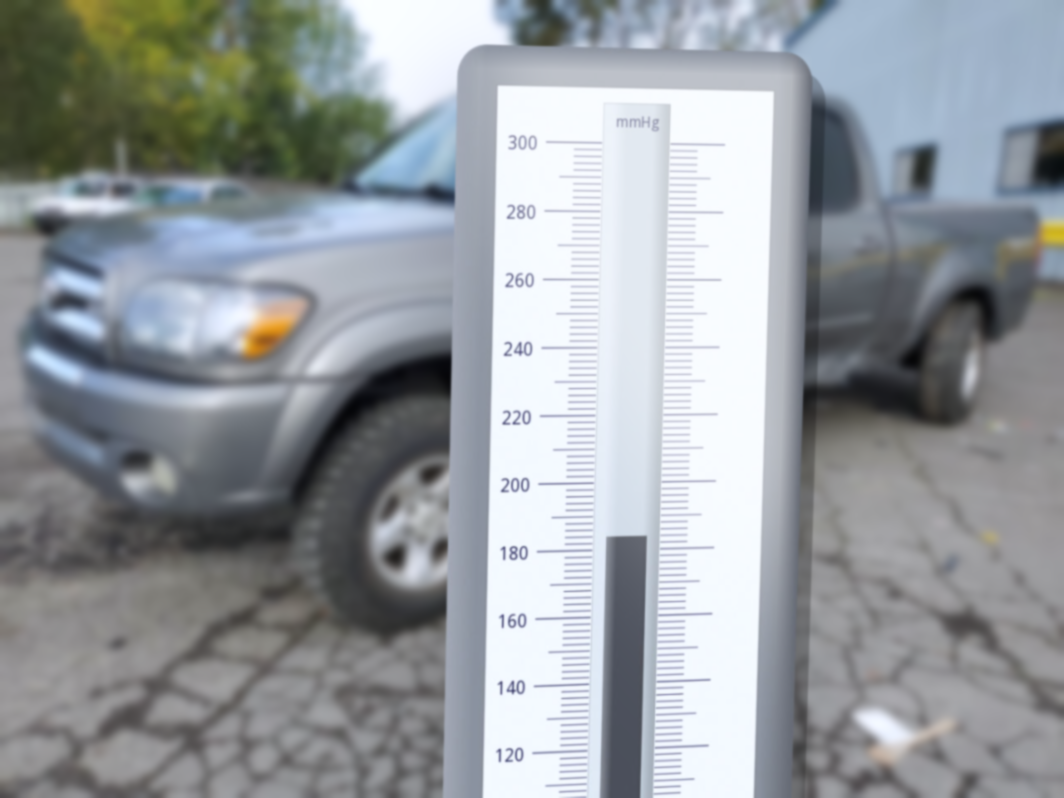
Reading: 184 mmHg
